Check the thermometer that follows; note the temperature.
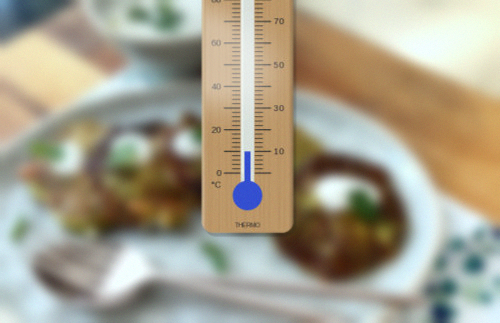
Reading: 10 °C
